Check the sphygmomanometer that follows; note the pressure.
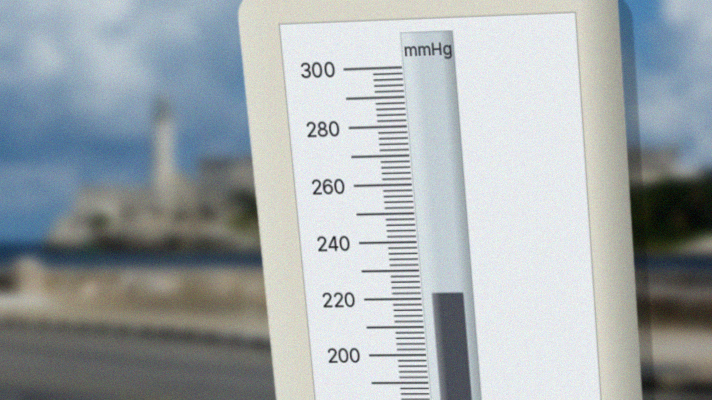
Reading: 222 mmHg
